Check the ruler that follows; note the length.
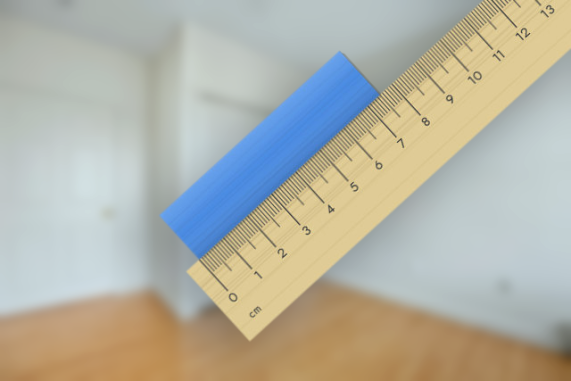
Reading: 7.5 cm
